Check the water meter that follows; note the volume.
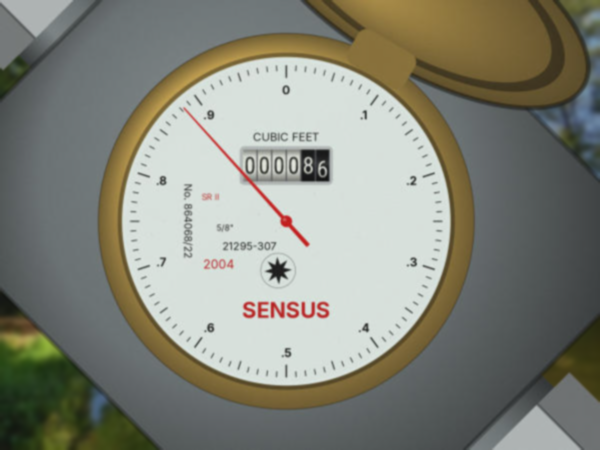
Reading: 85.88 ft³
